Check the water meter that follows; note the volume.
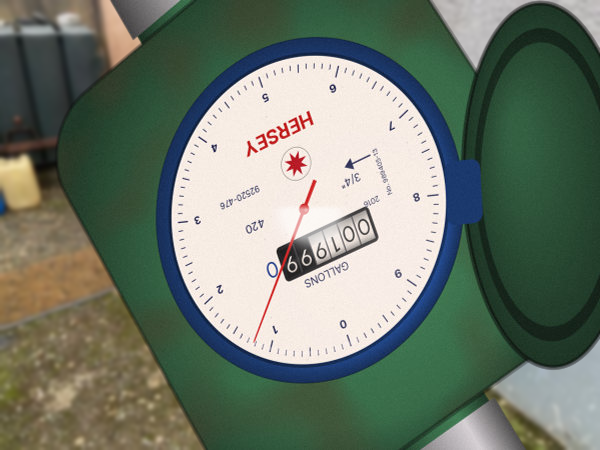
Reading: 19991.2 gal
